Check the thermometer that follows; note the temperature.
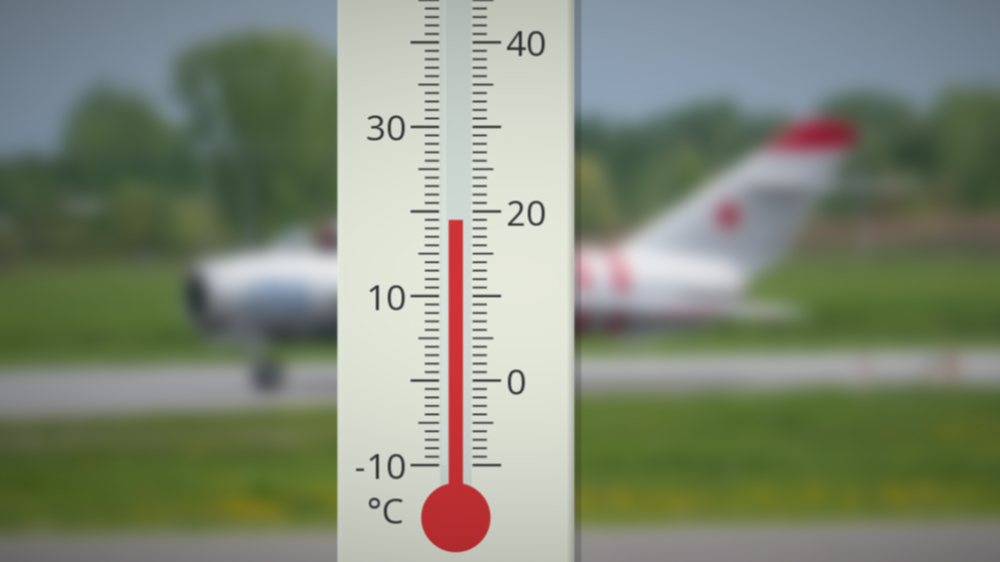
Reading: 19 °C
